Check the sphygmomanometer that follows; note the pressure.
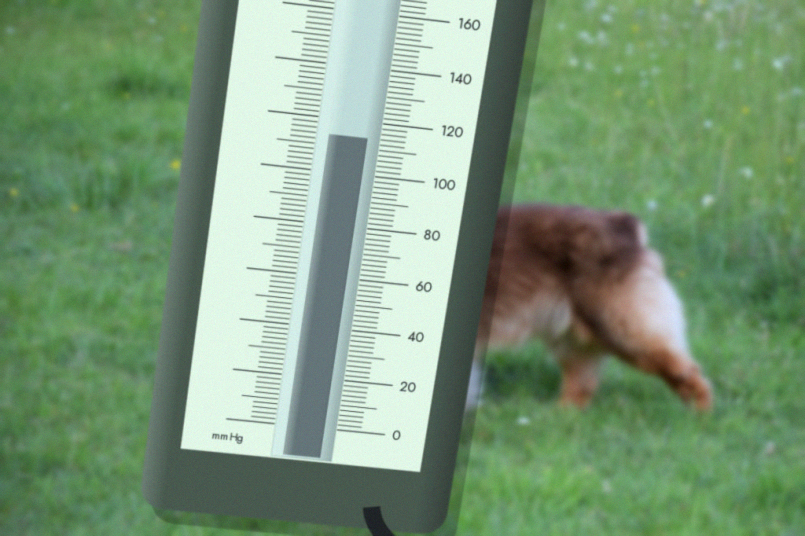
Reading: 114 mmHg
